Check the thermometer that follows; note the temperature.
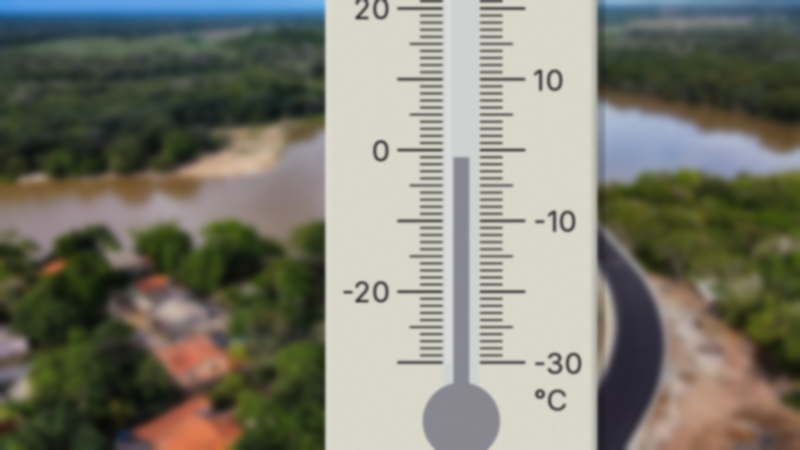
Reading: -1 °C
